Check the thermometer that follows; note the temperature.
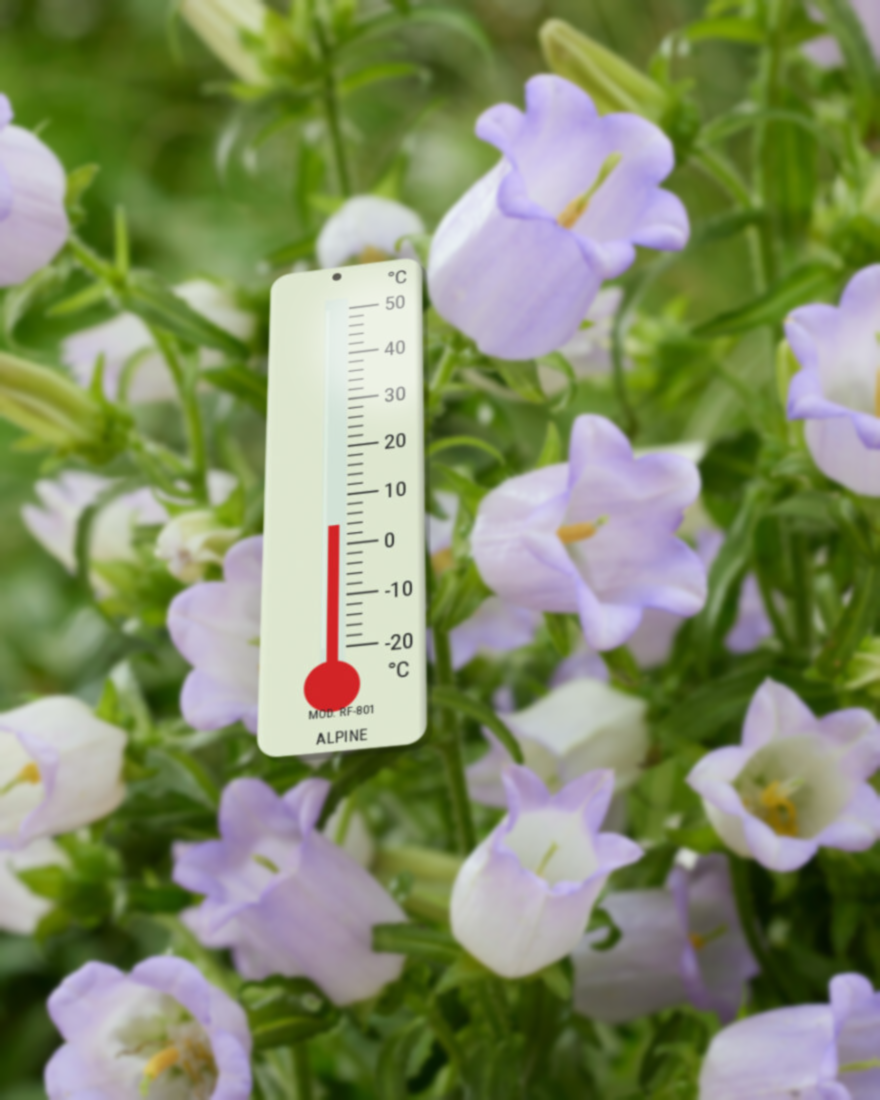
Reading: 4 °C
